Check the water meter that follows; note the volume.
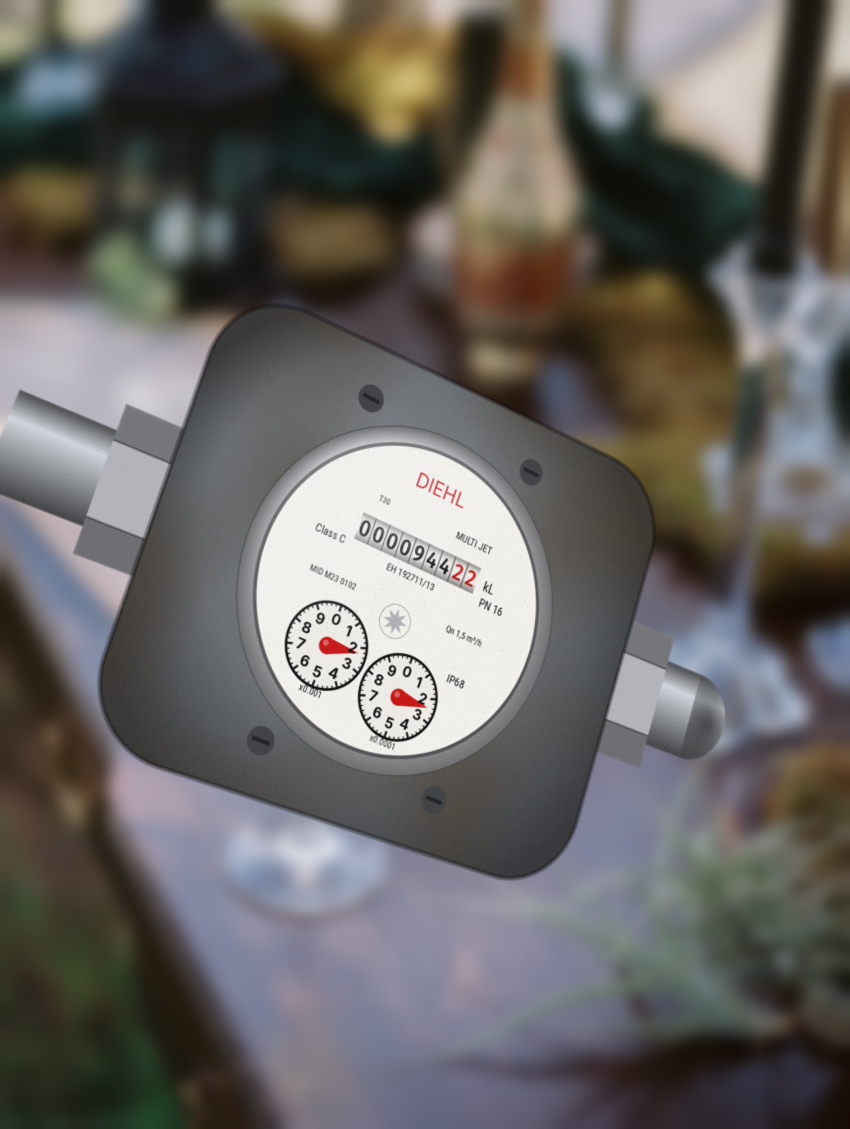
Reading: 944.2222 kL
